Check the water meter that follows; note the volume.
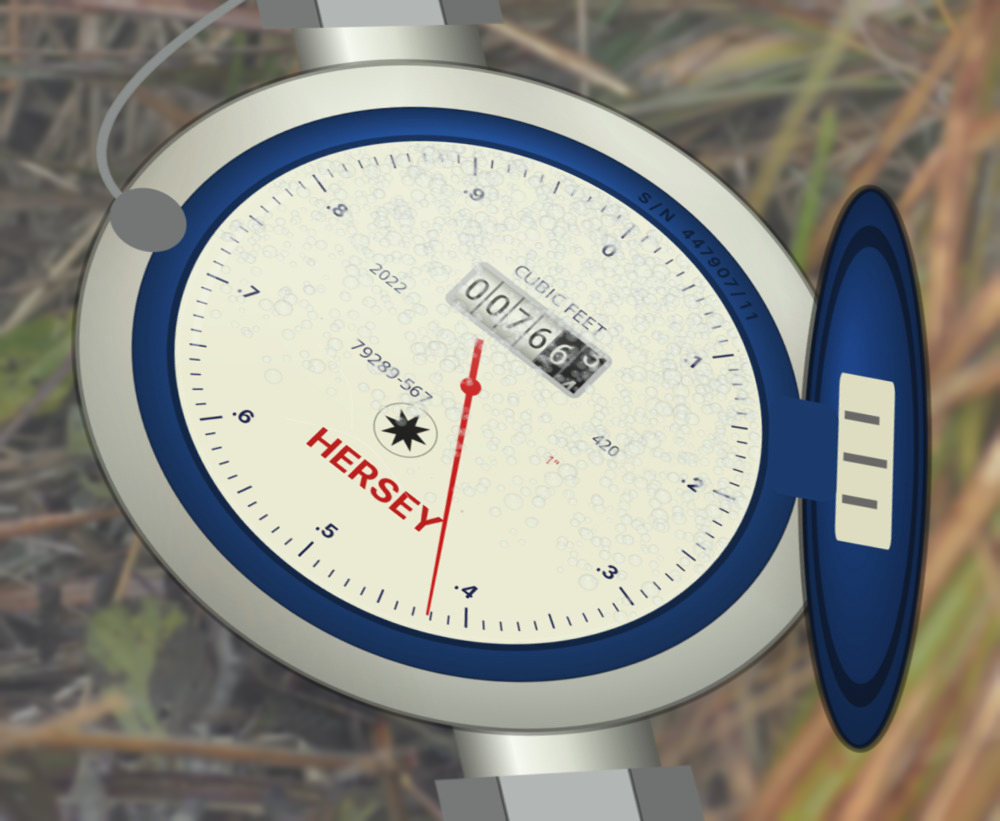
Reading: 7663.42 ft³
